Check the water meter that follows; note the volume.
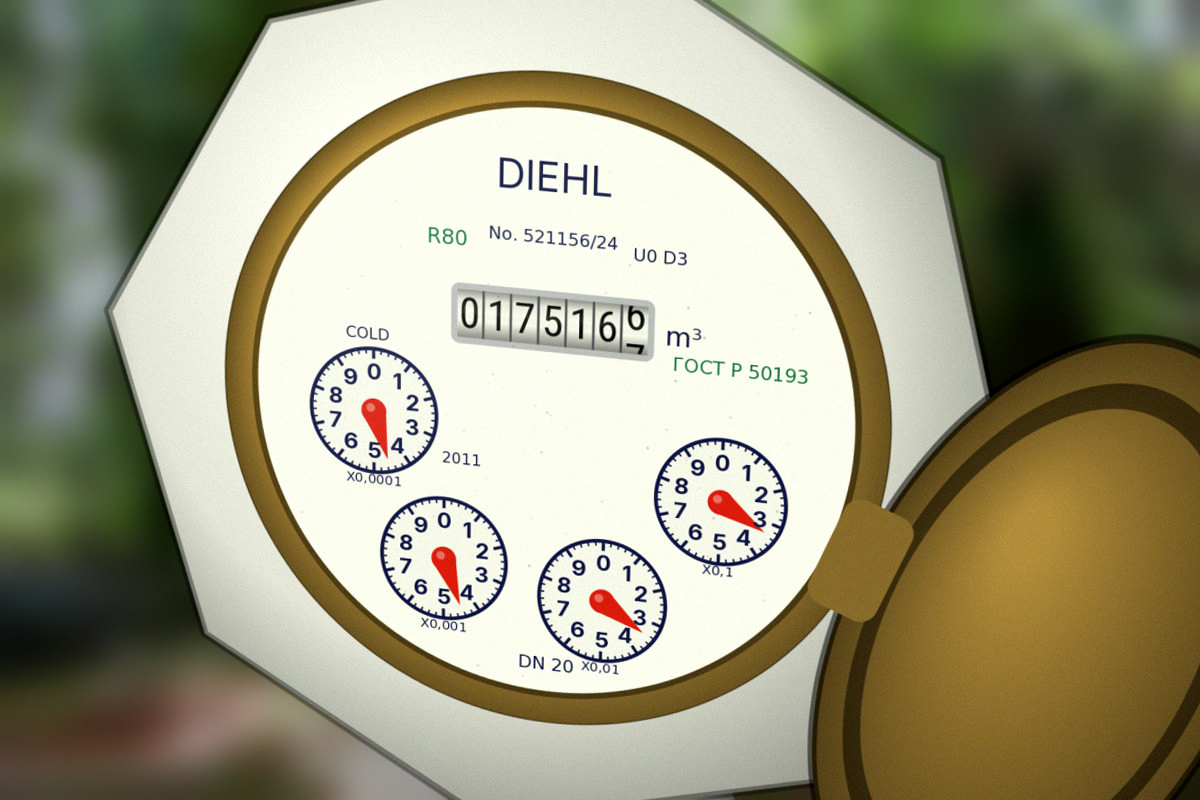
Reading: 175166.3344 m³
